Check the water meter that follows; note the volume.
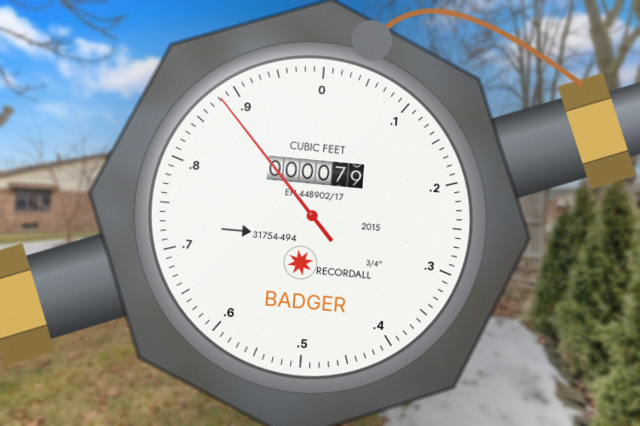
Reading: 78.88 ft³
